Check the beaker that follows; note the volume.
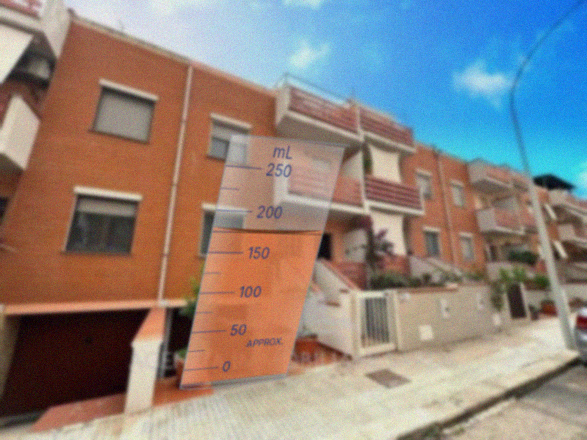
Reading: 175 mL
